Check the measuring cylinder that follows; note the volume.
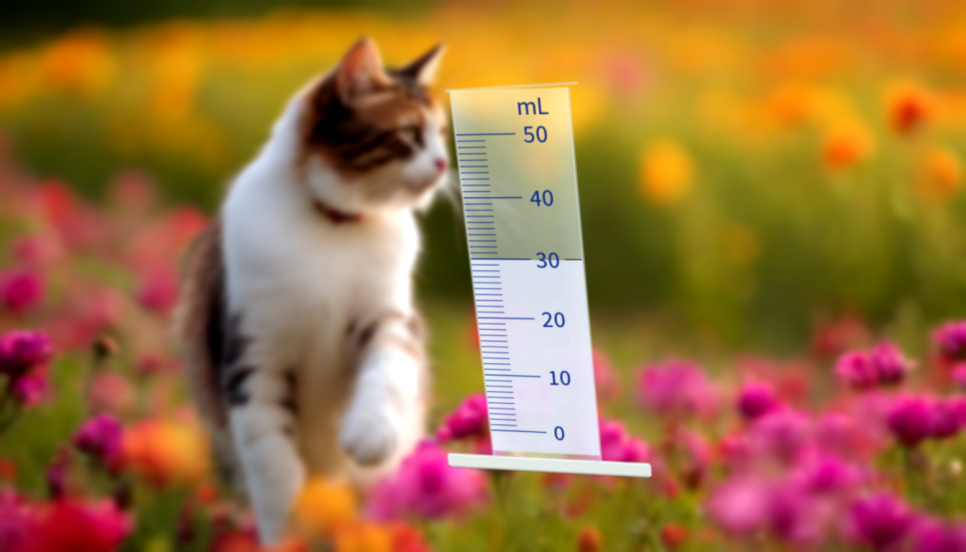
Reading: 30 mL
